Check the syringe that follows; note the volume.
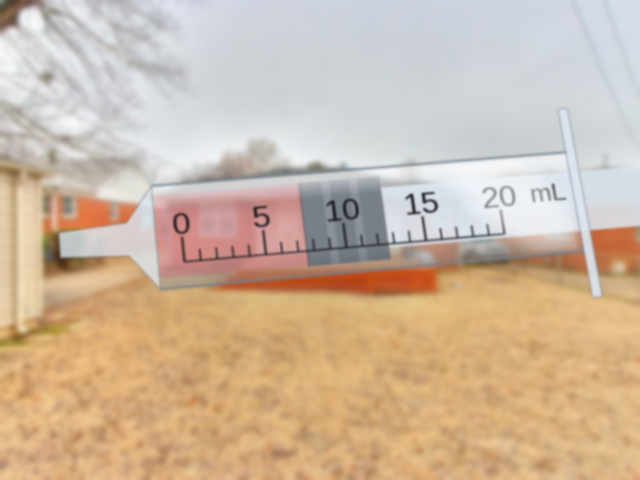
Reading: 7.5 mL
